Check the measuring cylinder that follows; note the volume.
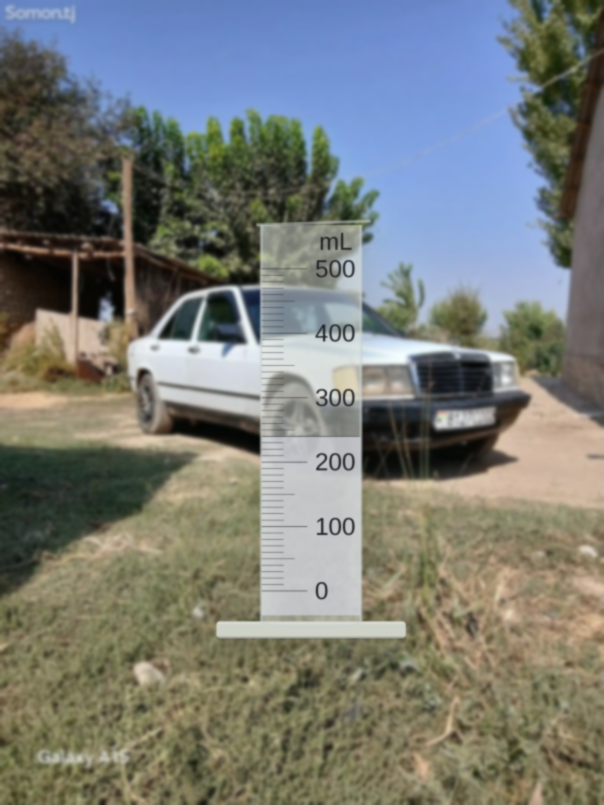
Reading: 240 mL
